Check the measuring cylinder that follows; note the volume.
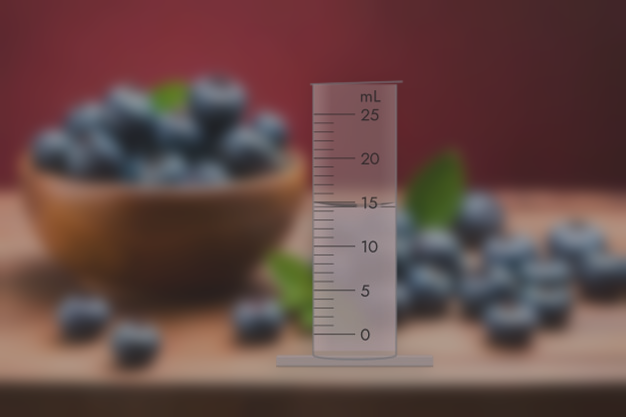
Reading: 14.5 mL
